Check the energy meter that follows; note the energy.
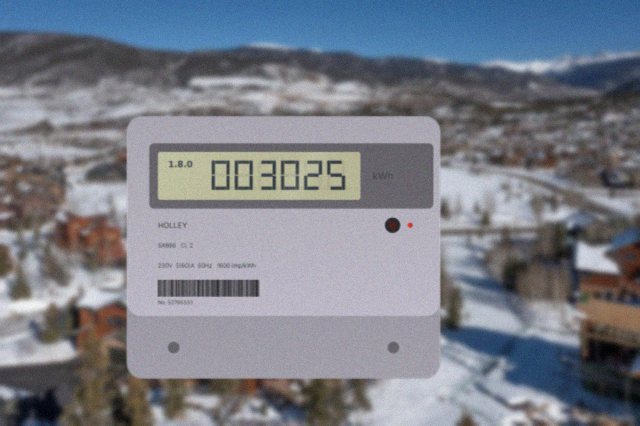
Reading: 3025 kWh
